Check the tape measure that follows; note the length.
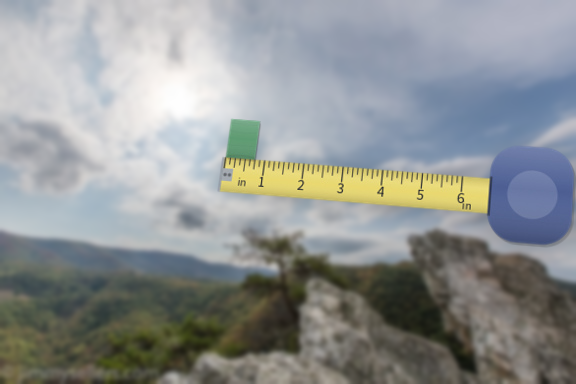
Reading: 0.75 in
